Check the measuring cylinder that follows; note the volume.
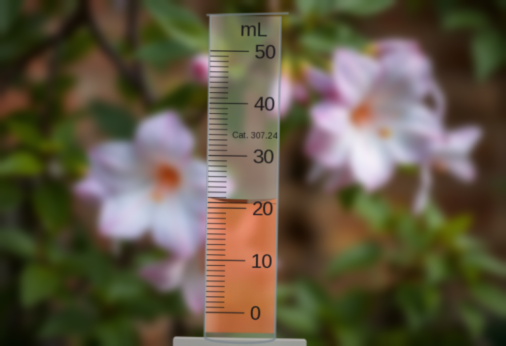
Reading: 21 mL
